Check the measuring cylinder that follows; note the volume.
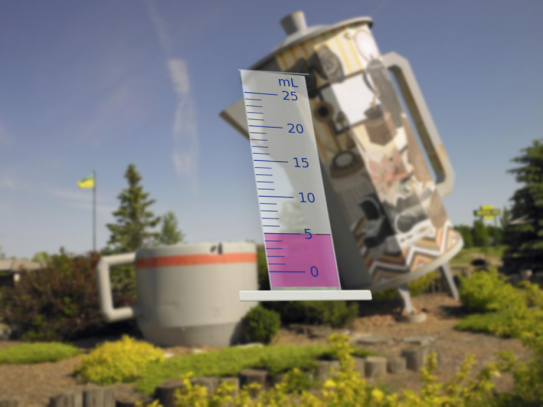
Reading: 5 mL
